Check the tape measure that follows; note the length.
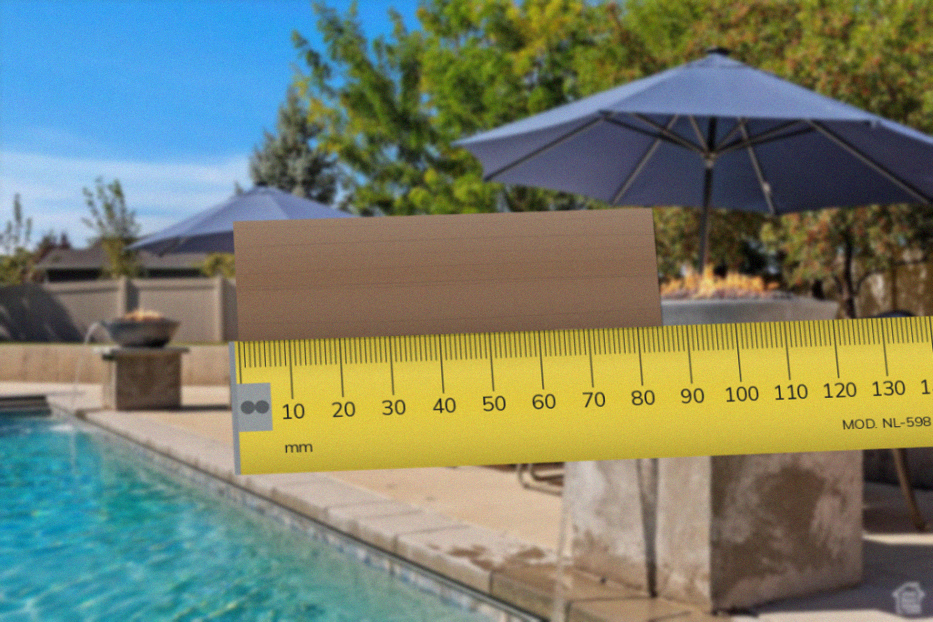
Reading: 85 mm
